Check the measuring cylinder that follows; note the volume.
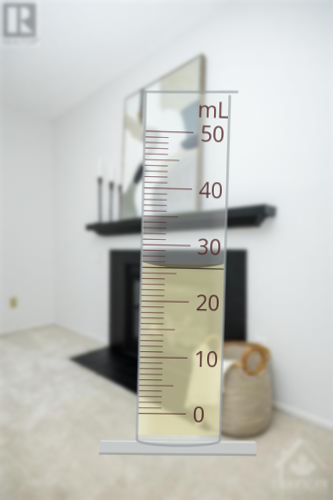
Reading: 26 mL
